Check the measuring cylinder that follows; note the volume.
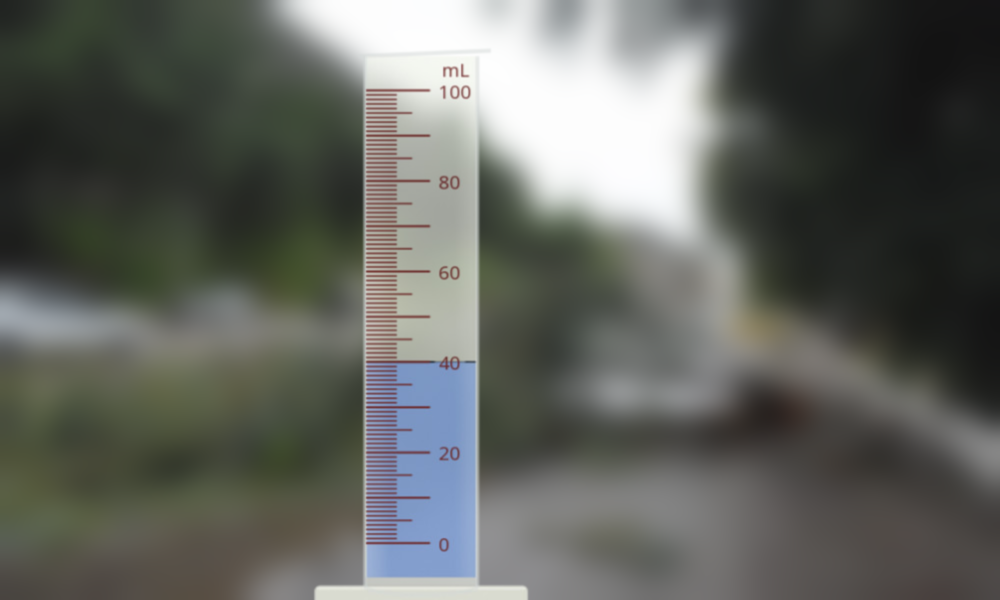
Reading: 40 mL
